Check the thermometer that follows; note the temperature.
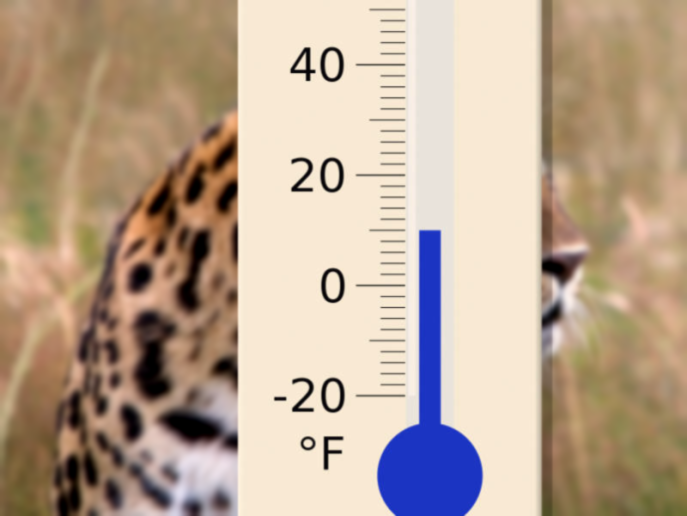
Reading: 10 °F
